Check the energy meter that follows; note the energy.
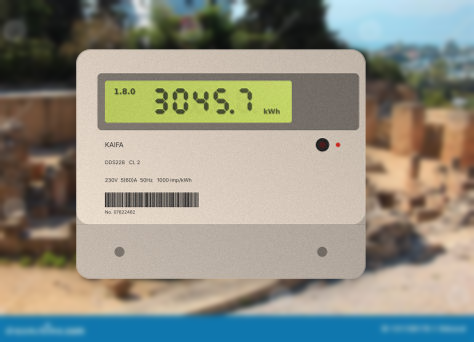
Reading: 3045.7 kWh
